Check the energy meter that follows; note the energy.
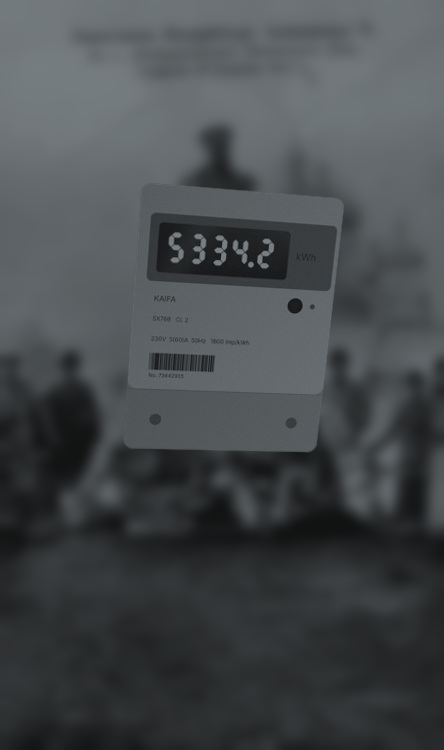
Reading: 5334.2 kWh
